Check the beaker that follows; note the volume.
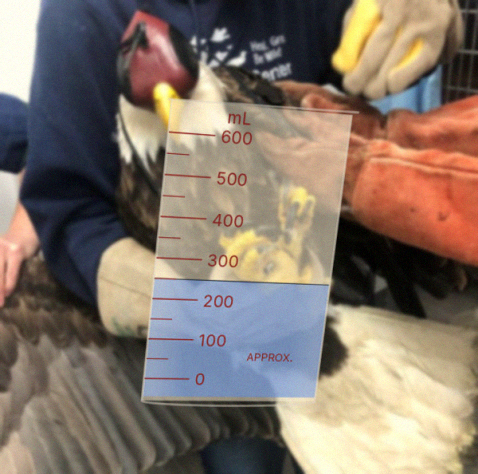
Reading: 250 mL
